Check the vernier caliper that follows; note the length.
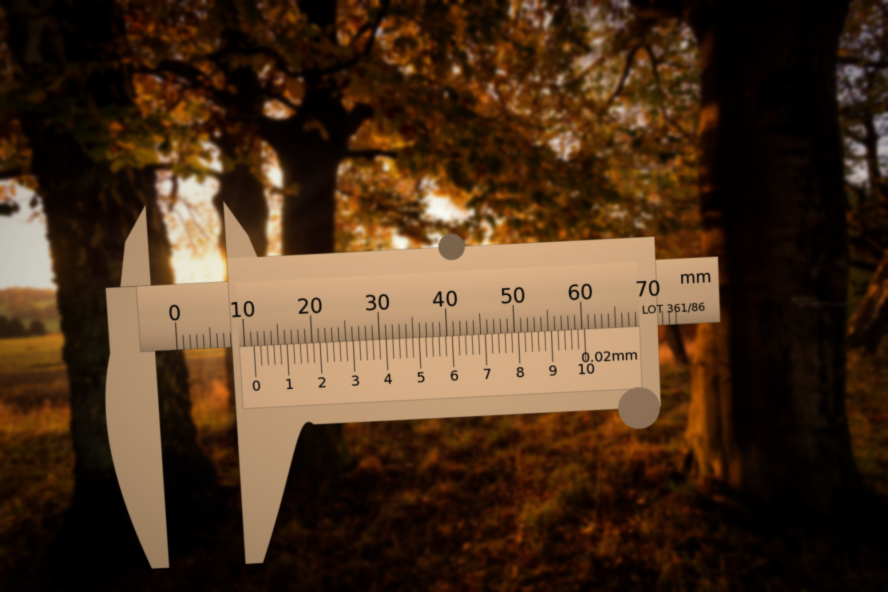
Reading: 11.4 mm
